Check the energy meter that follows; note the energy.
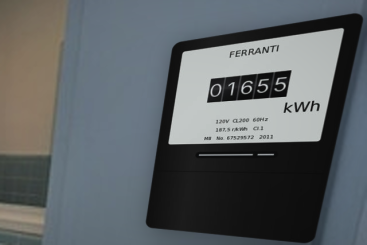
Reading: 1655 kWh
